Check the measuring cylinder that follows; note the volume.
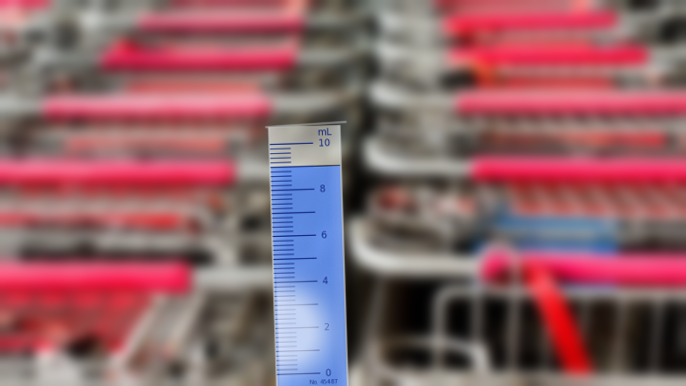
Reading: 9 mL
